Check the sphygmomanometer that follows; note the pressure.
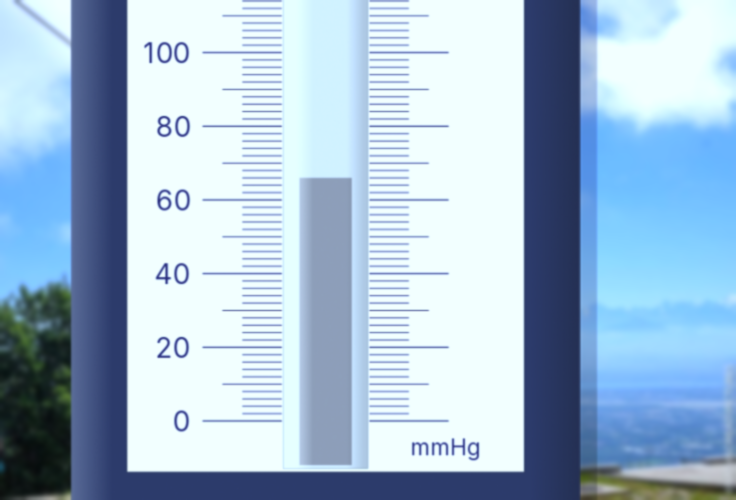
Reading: 66 mmHg
